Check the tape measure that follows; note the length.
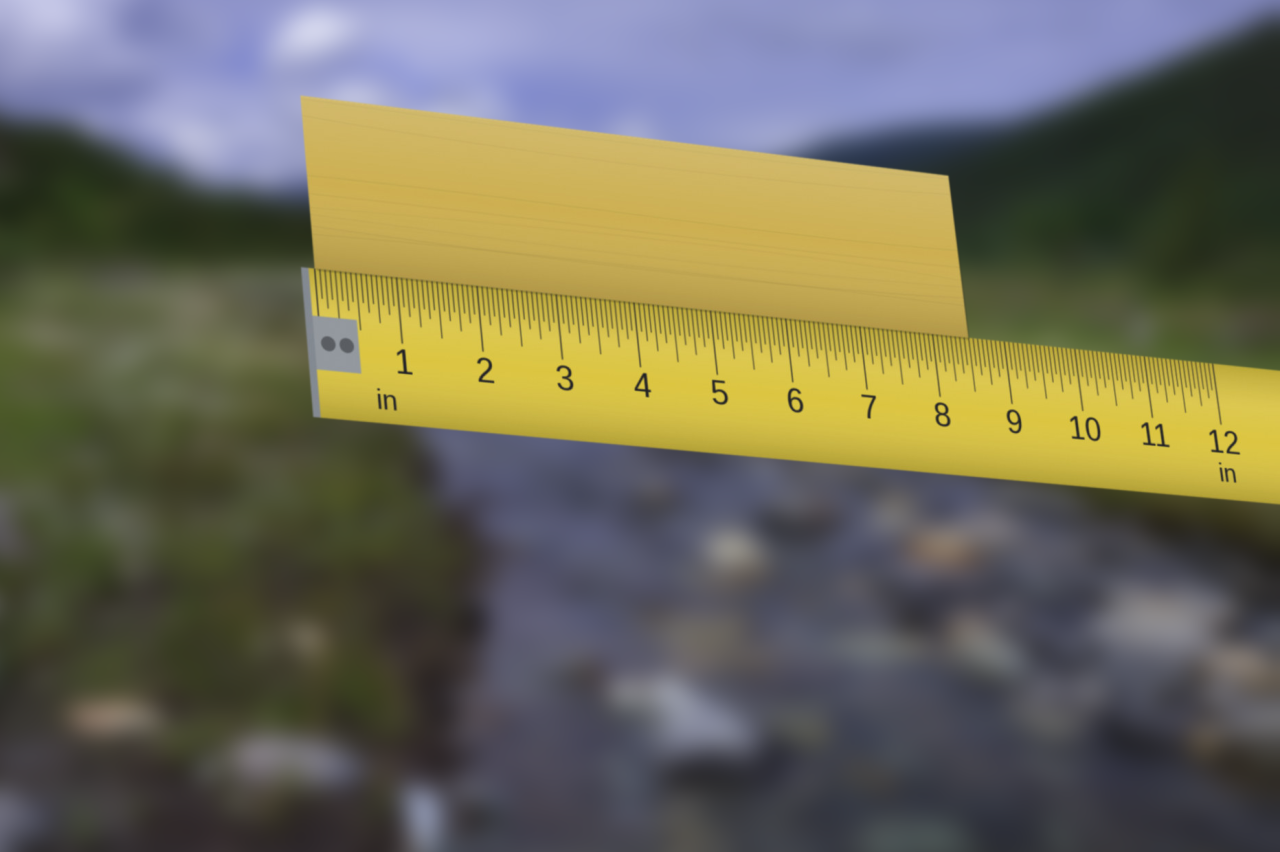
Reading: 8.5 in
